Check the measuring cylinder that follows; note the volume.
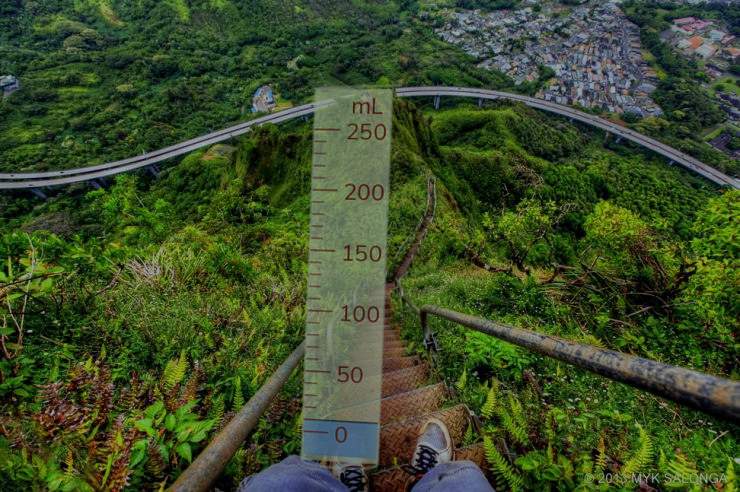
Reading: 10 mL
